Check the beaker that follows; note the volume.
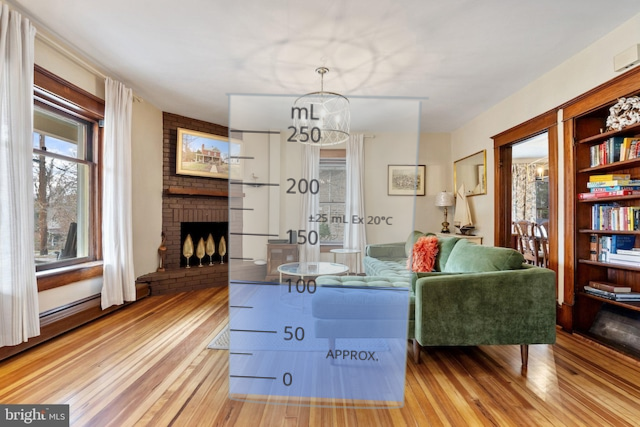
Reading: 100 mL
